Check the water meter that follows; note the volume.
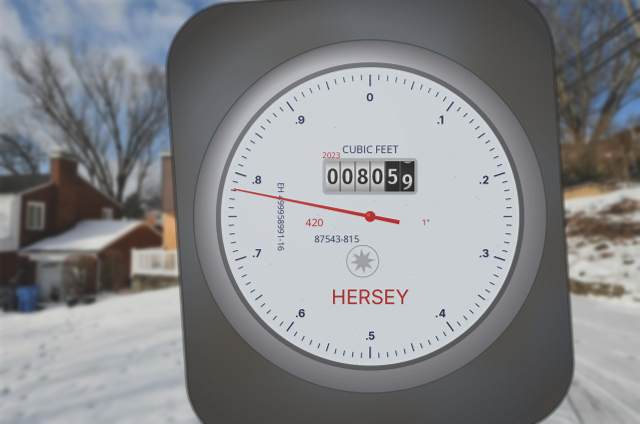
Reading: 8058.78 ft³
